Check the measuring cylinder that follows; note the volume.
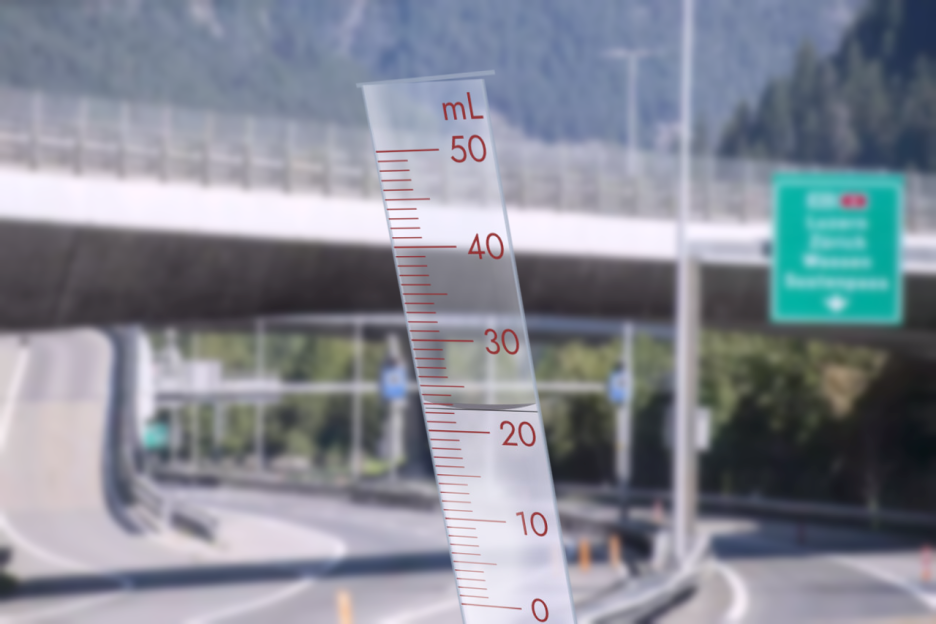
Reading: 22.5 mL
